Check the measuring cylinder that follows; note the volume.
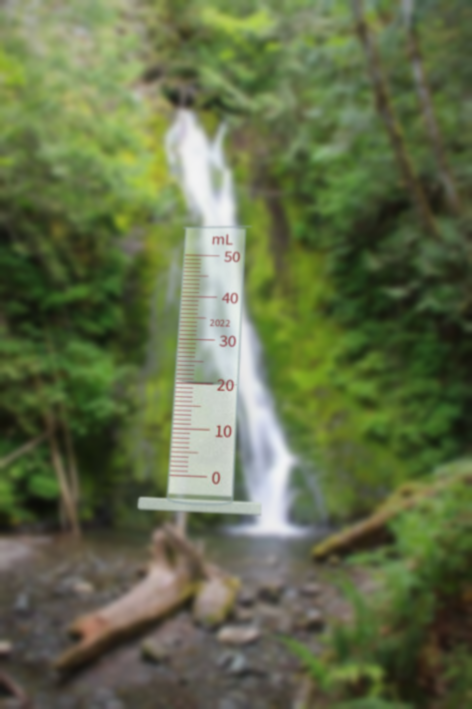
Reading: 20 mL
